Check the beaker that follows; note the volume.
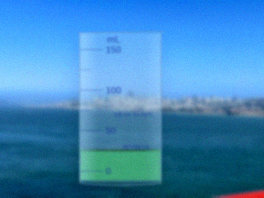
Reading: 25 mL
